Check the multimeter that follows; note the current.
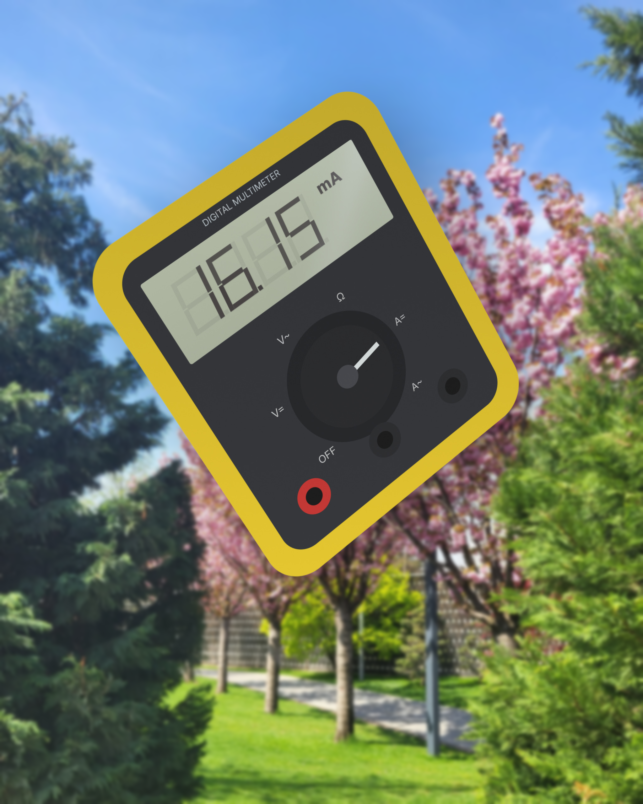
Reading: 16.15 mA
